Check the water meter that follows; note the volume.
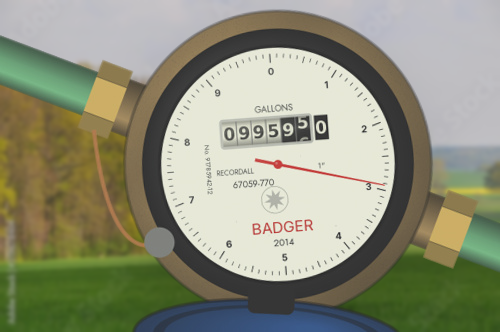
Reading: 995952.9 gal
